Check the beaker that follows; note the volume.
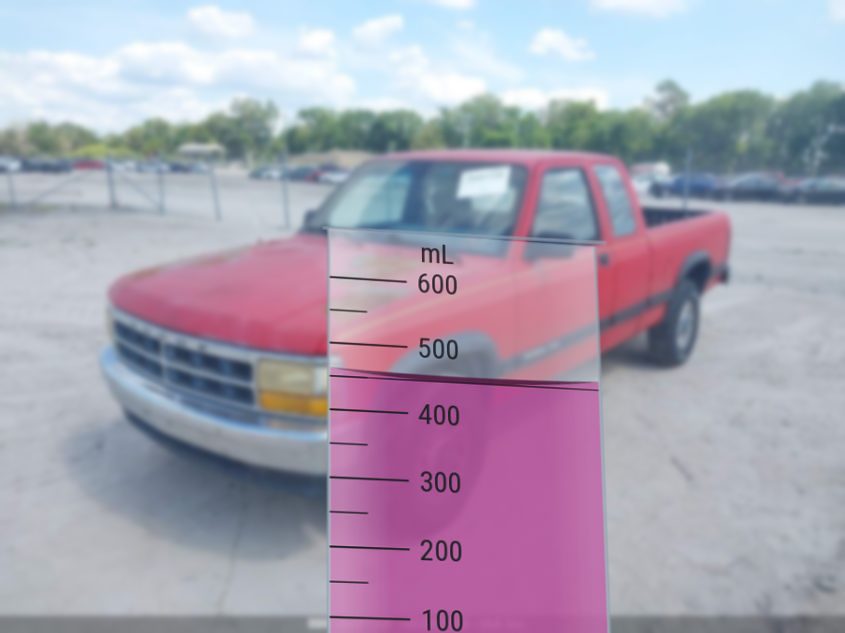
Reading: 450 mL
